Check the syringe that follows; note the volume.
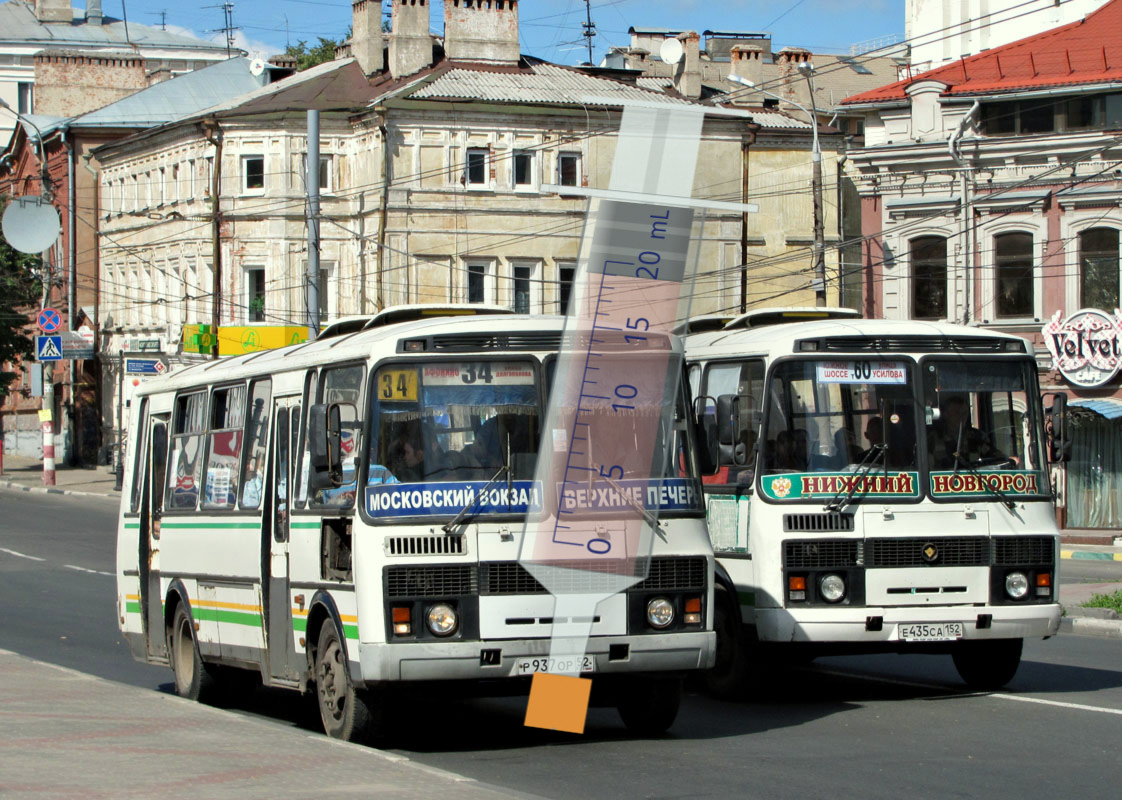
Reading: 19 mL
